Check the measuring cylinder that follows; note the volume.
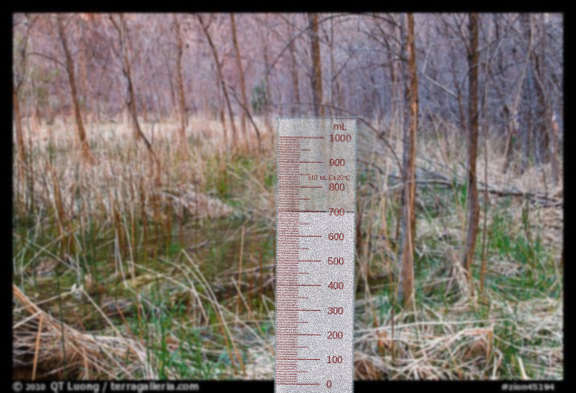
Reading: 700 mL
